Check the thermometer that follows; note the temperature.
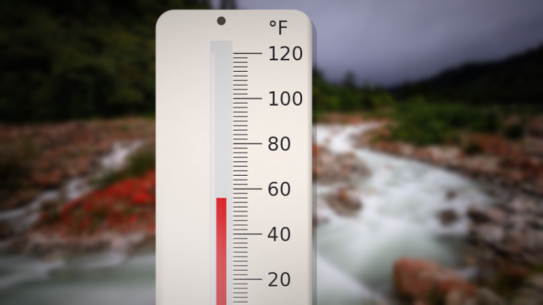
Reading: 56 °F
